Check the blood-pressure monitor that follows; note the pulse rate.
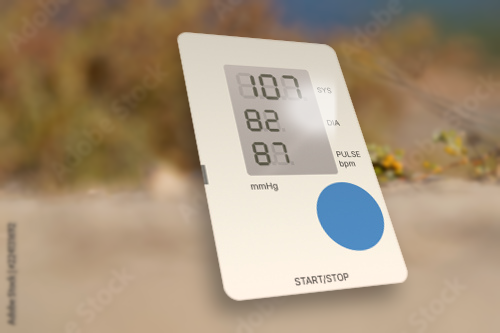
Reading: 87 bpm
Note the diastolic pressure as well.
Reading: 82 mmHg
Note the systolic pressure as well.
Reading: 107 mmHg
